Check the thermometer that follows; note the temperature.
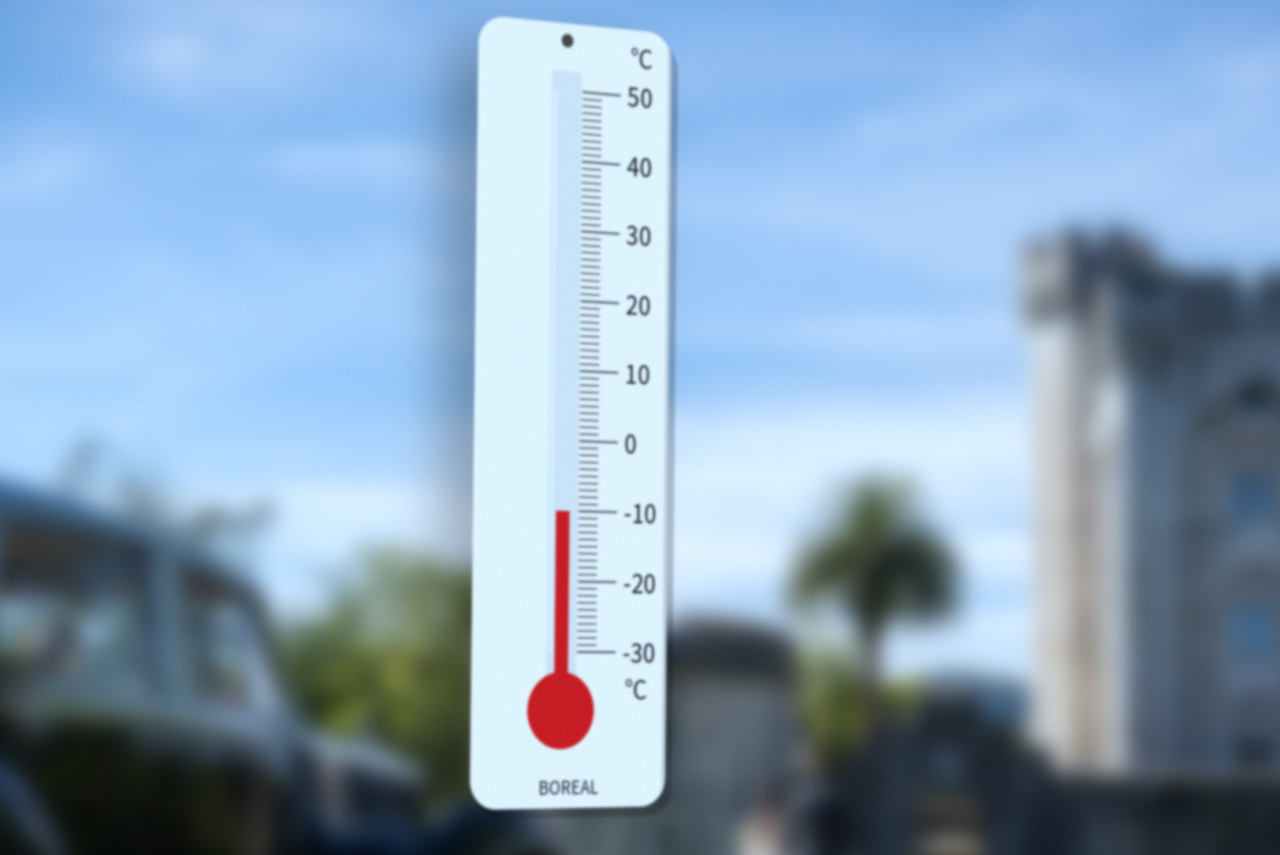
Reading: -10 °C
